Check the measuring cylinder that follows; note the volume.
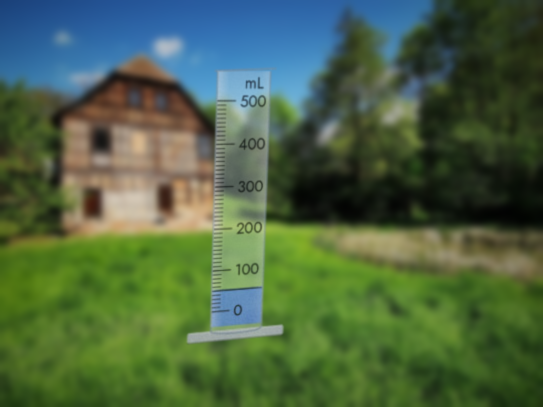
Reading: 50 mL
